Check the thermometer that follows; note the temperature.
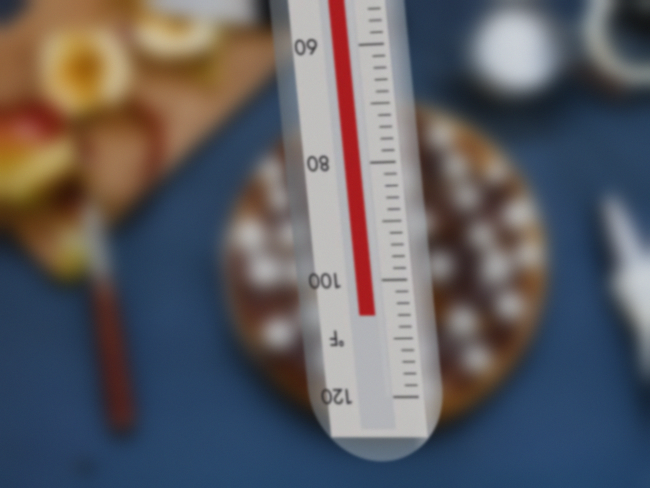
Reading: 106 °F
